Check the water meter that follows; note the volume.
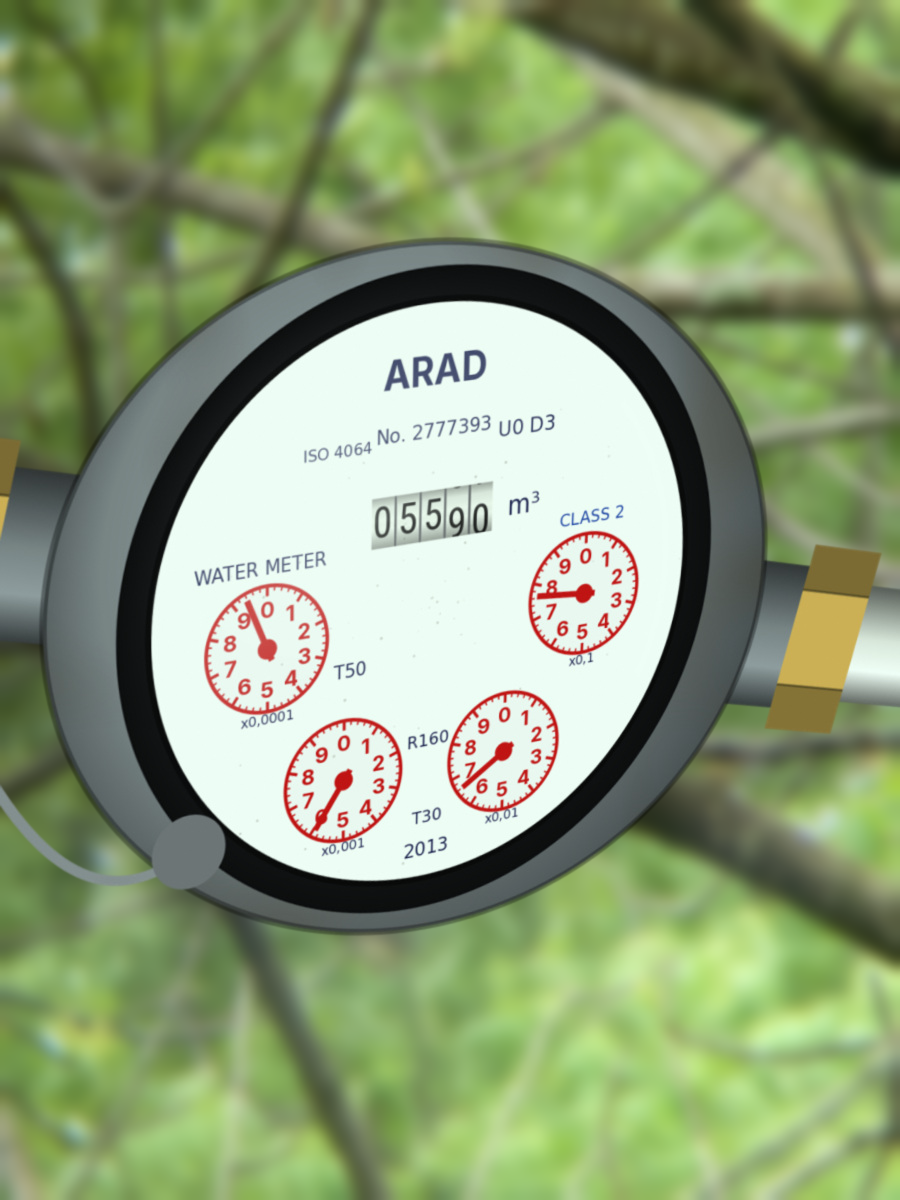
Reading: 5589.7659 m³
